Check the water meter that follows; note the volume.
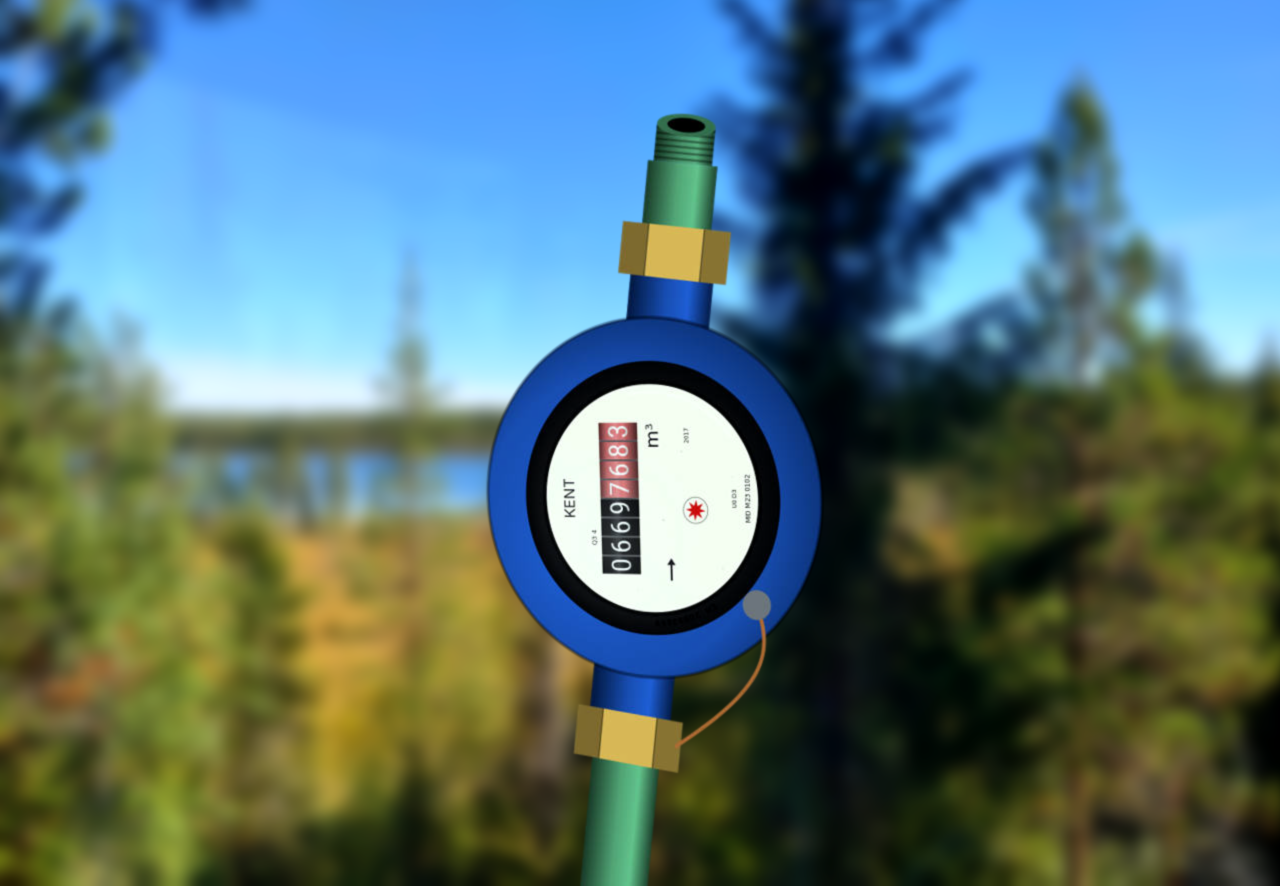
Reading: 669.7683 m³
